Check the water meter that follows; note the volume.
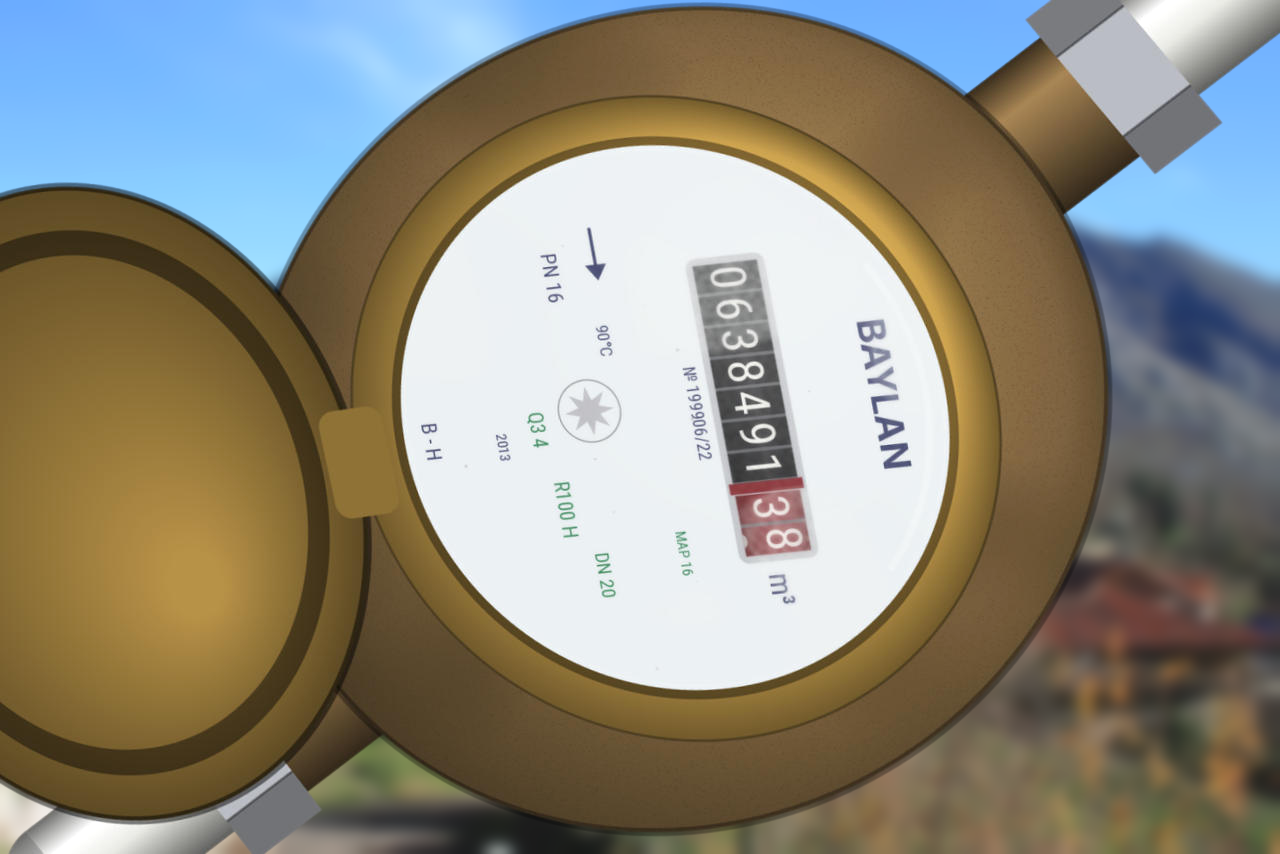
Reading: 638491.38 m³
